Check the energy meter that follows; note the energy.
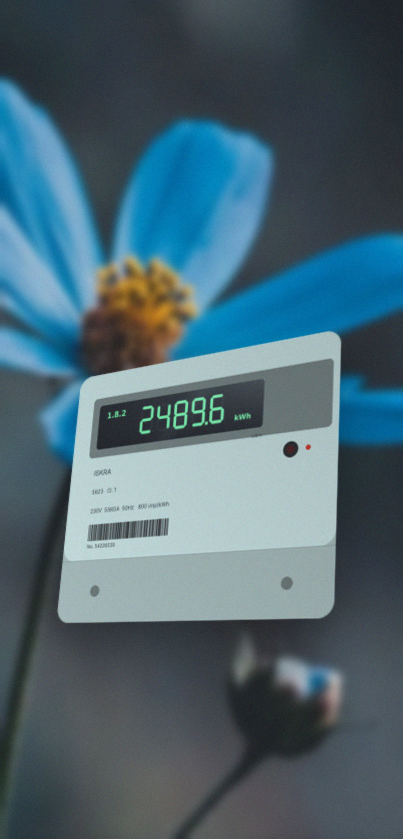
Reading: 2489.6 kWh
